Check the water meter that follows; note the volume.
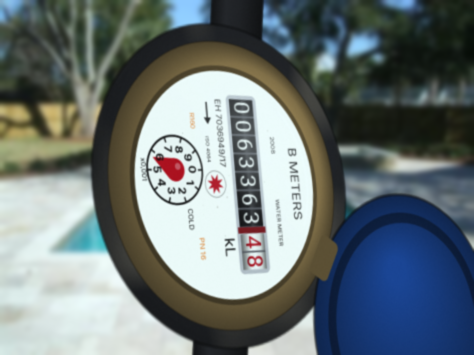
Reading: 63363.485 kL
